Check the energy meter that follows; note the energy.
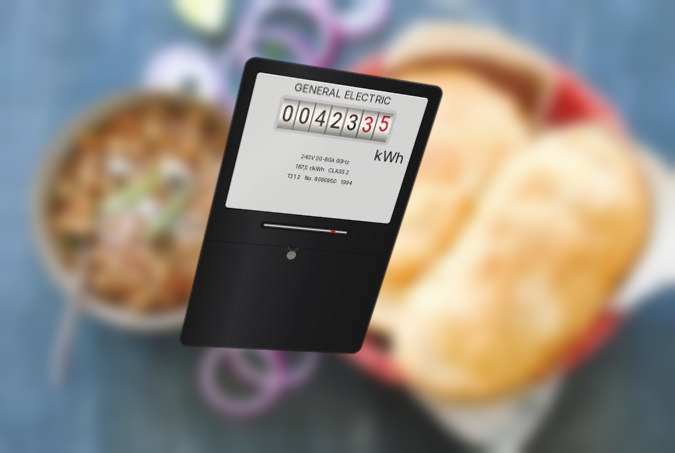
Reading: 423.35 kWh
